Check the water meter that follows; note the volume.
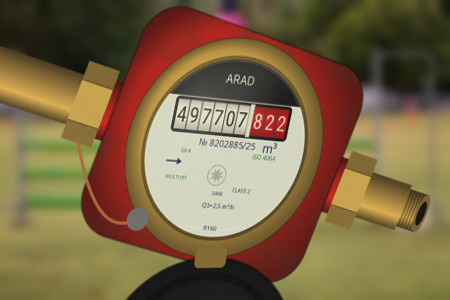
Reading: 497707.822 m³
